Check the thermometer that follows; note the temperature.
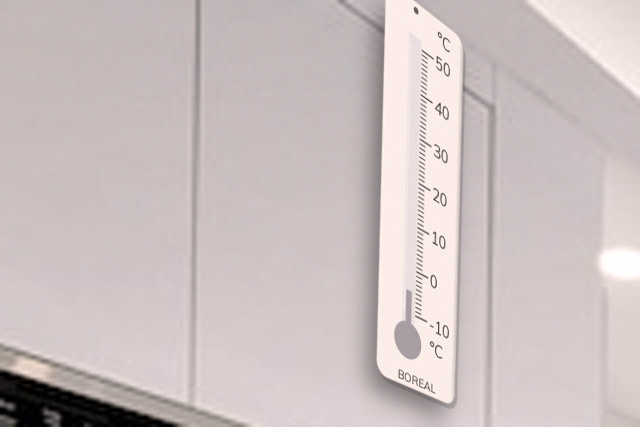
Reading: -5 °C
